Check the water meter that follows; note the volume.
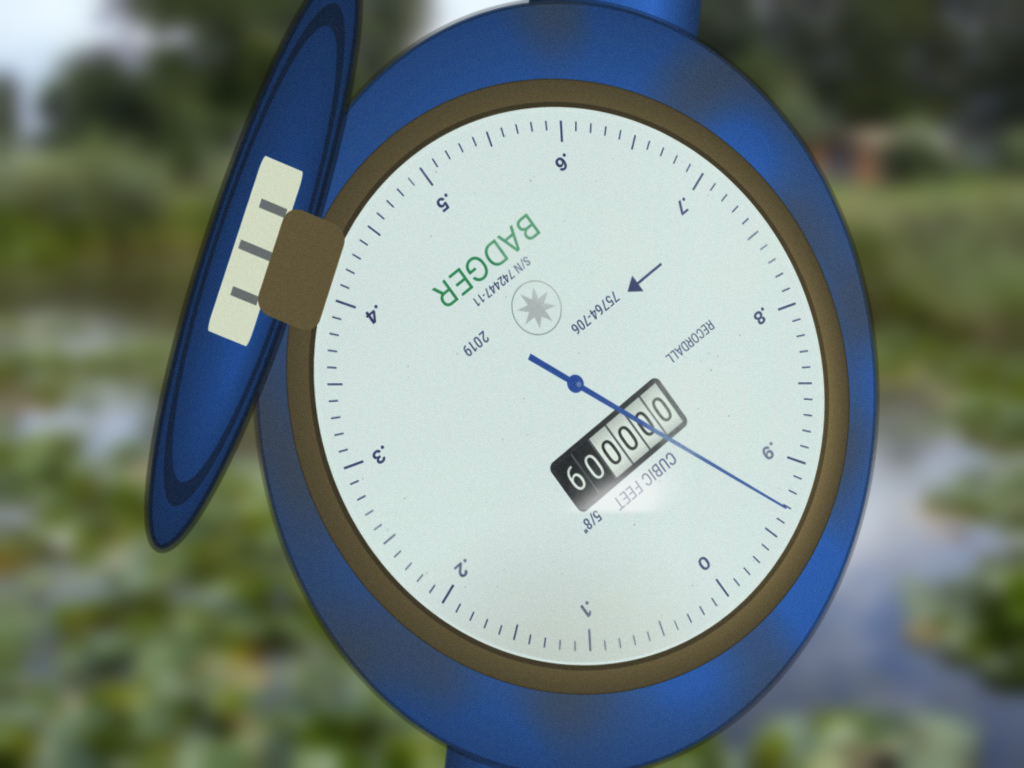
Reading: 8.93 ft³
